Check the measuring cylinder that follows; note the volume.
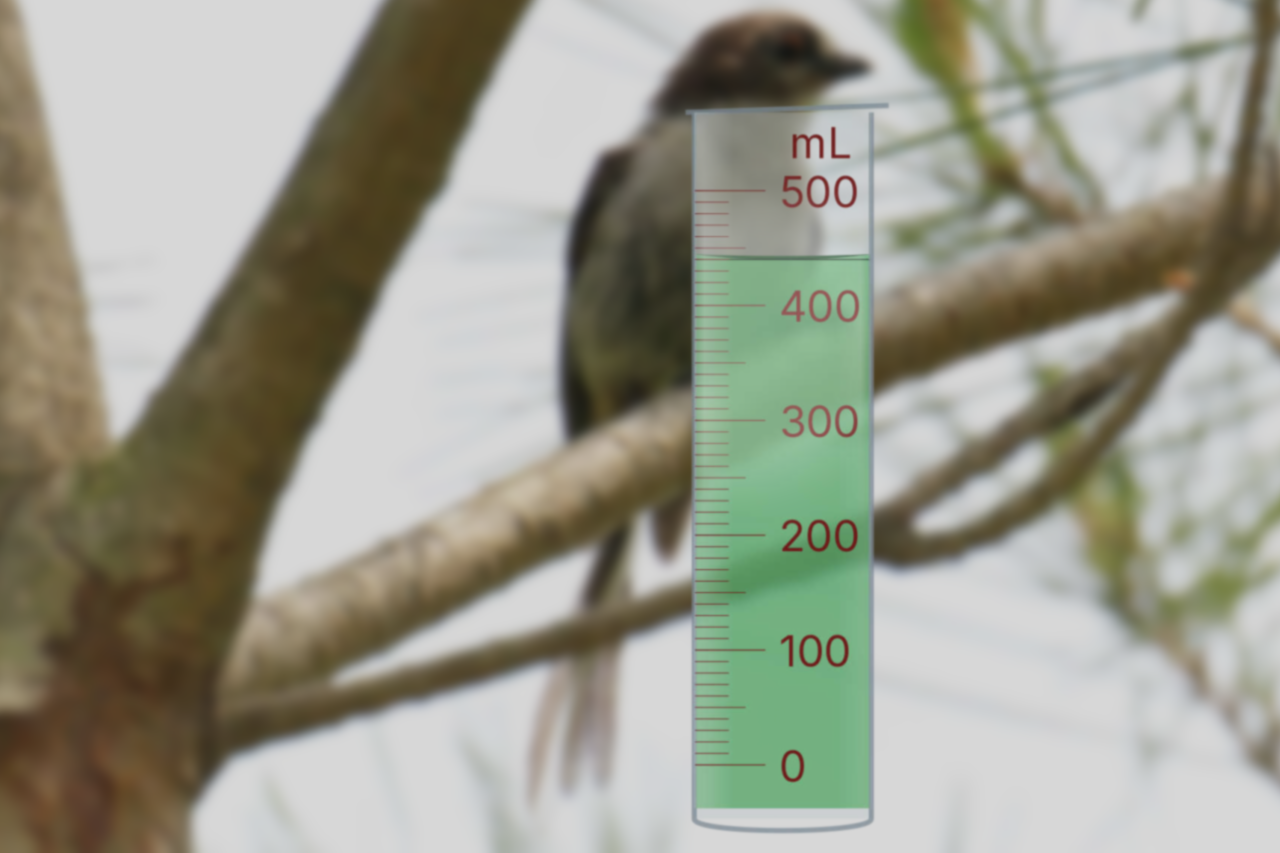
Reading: 440 mL
